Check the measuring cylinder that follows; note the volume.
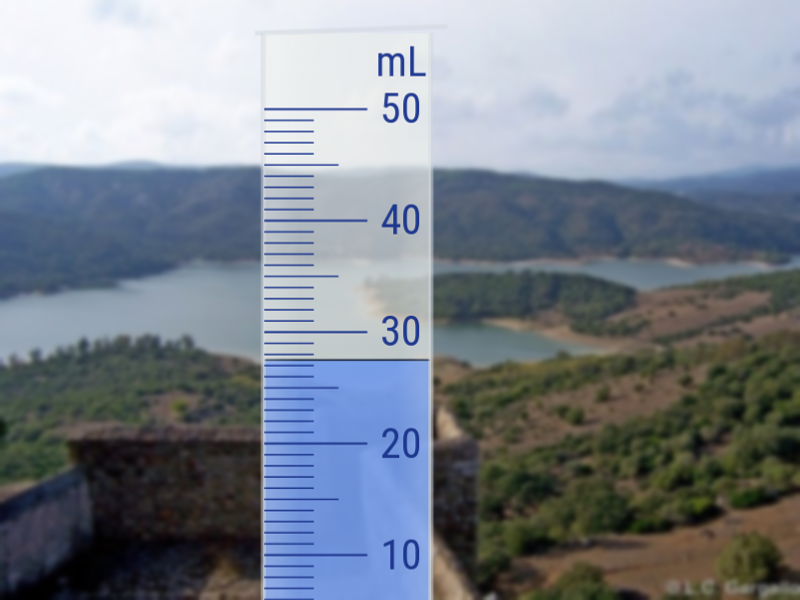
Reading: 27.5 mL
